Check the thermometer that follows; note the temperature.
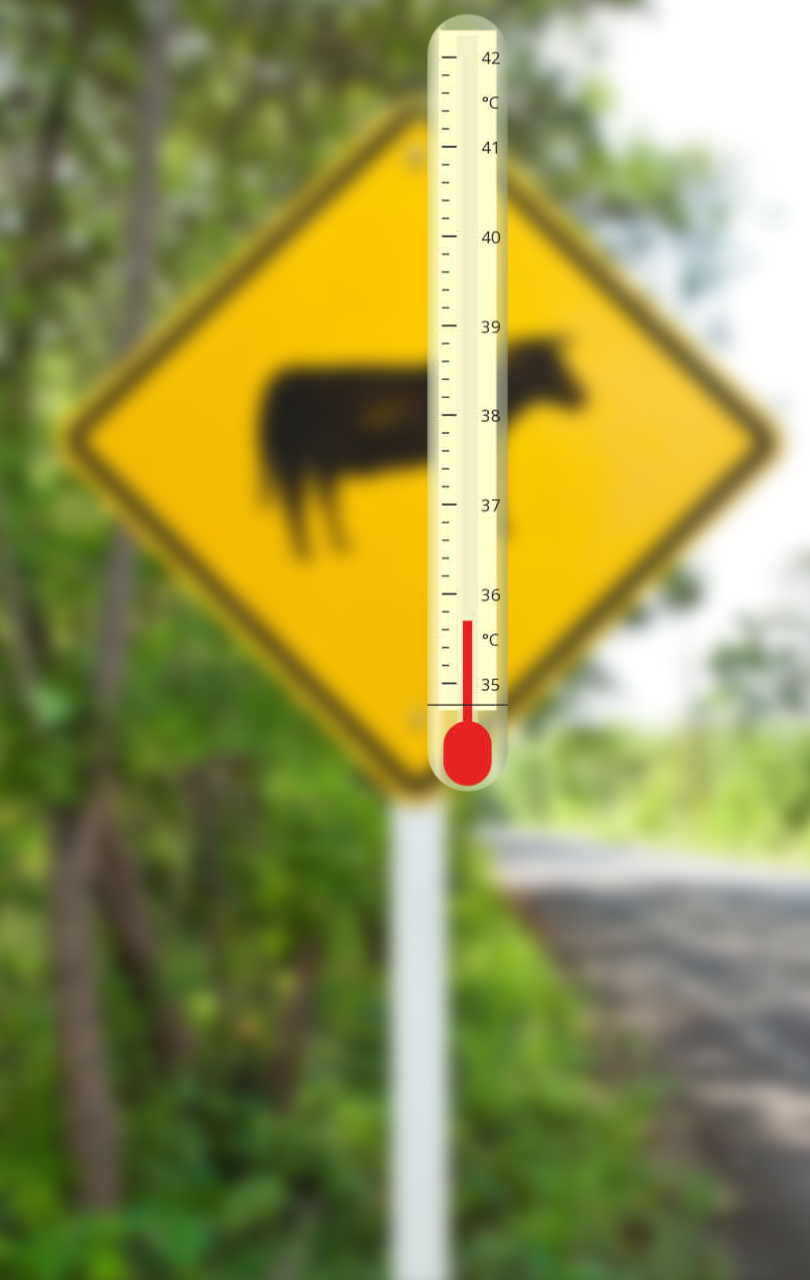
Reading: 35.7 °C
